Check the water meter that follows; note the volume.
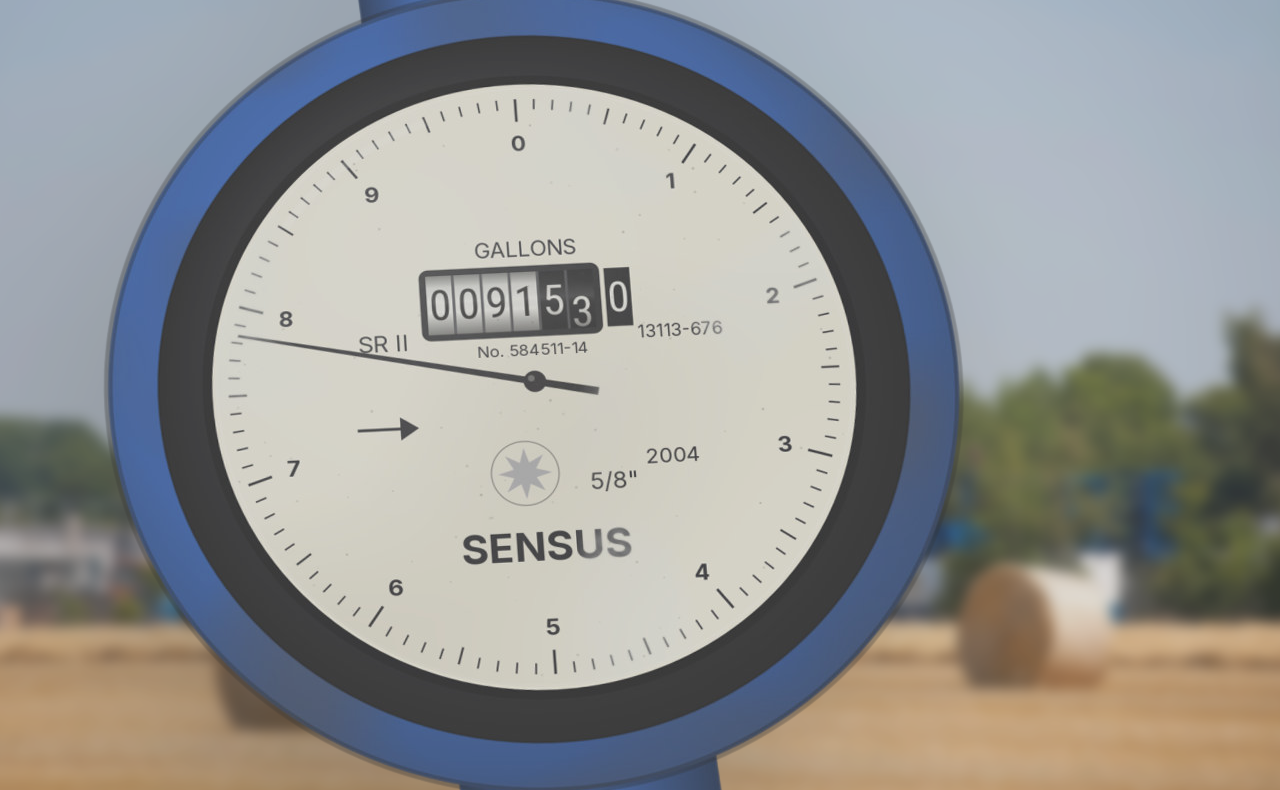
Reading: 91527.8 gal
